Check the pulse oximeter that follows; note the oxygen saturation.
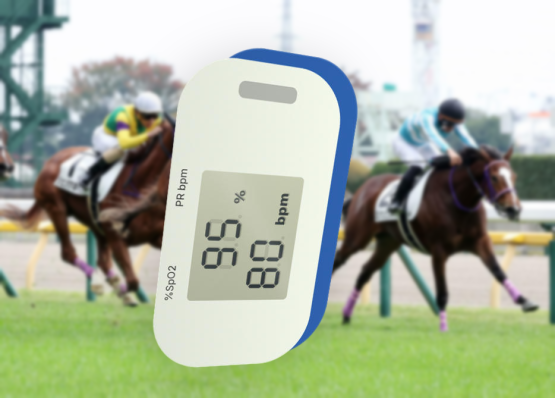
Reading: 95 %
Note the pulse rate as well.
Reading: 80 bpm
